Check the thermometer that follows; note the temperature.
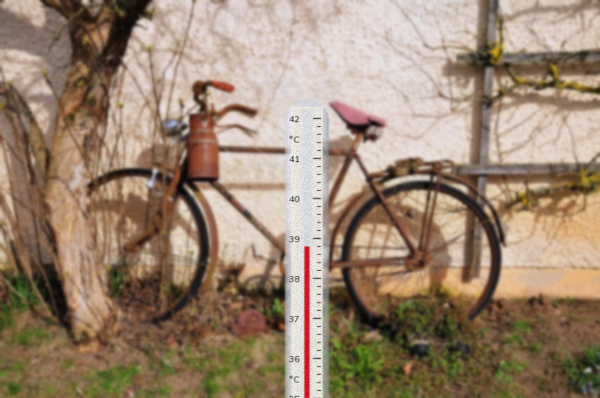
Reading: 38.8 °C
